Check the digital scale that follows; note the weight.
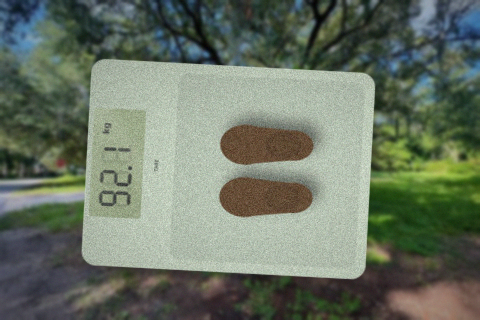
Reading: 92.1 kg
